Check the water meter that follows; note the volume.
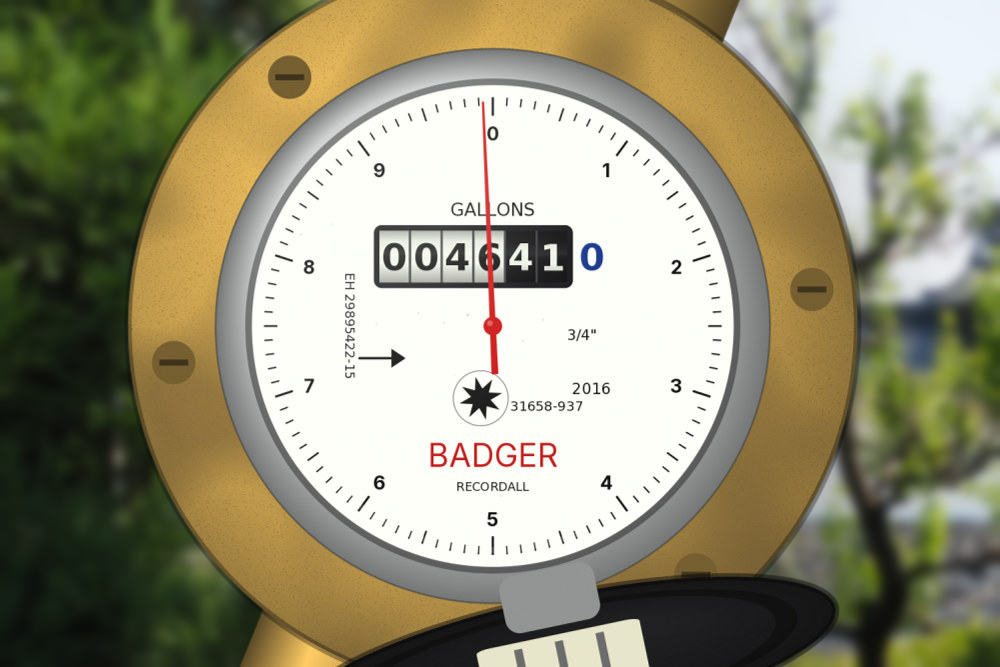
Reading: 46409.9 gal
